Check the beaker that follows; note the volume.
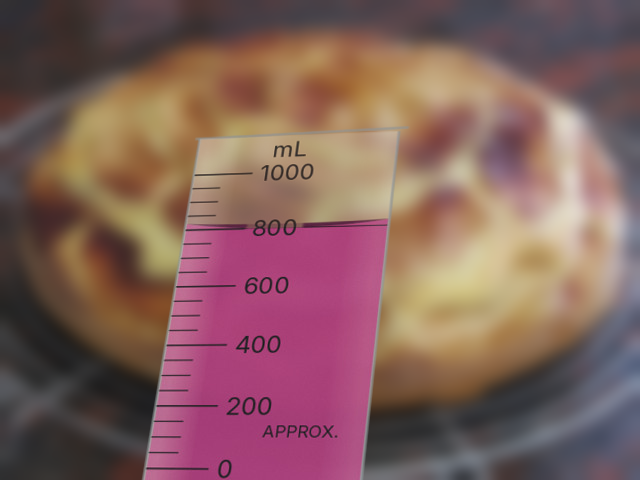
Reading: 800 mL
